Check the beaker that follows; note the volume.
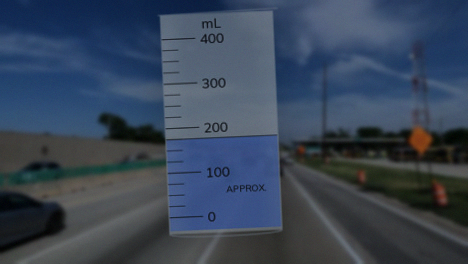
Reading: 175 mL
